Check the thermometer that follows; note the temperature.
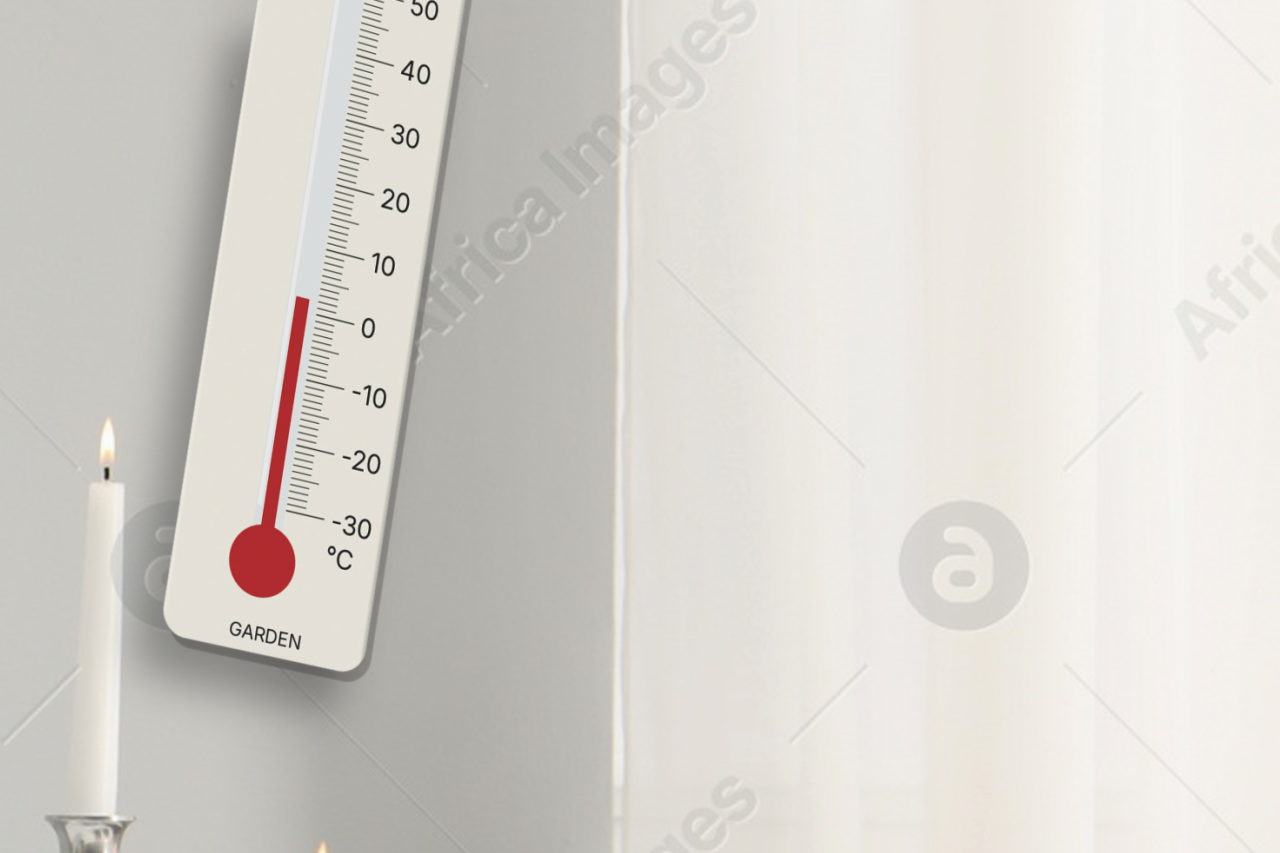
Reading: 2 °C
